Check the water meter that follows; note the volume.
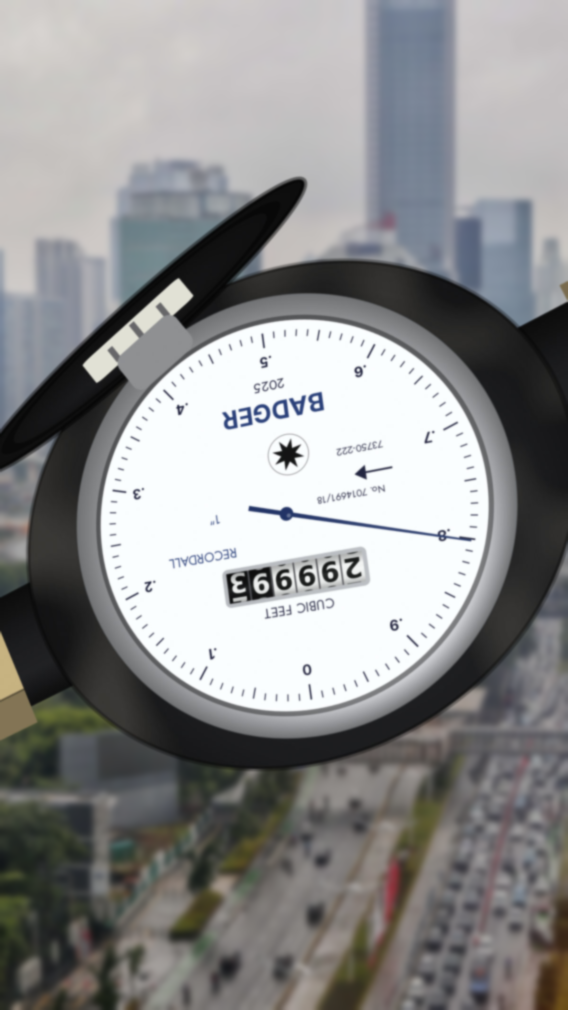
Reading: 299992.80 ft³
